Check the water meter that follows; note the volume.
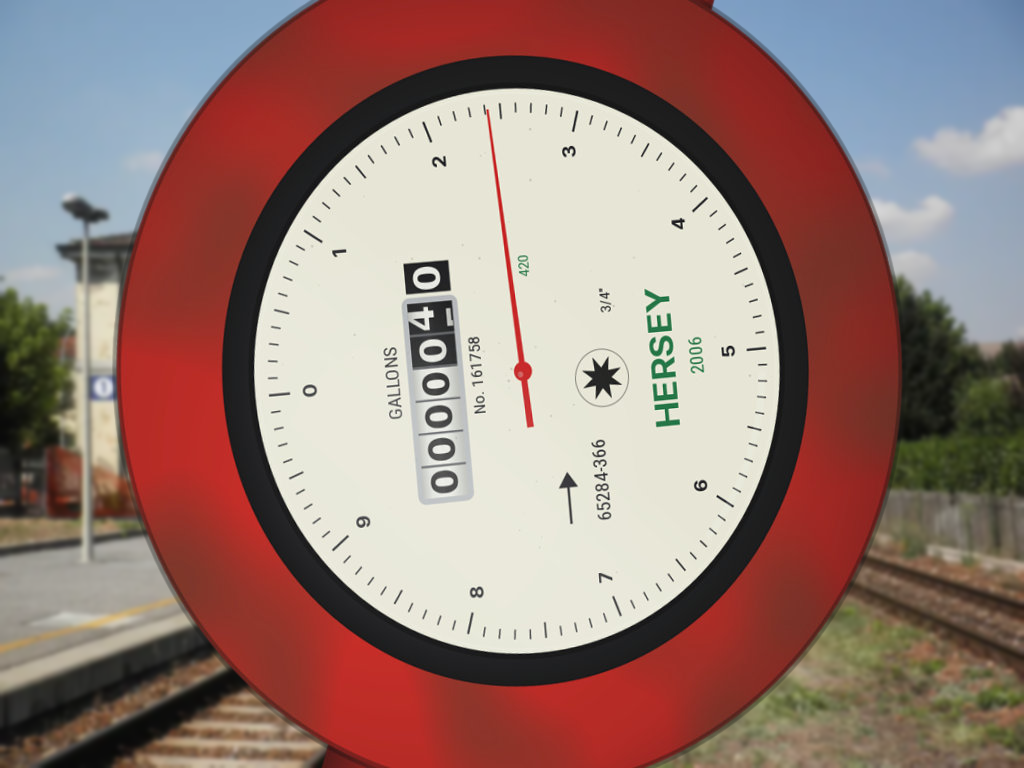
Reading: 42.4 gal
